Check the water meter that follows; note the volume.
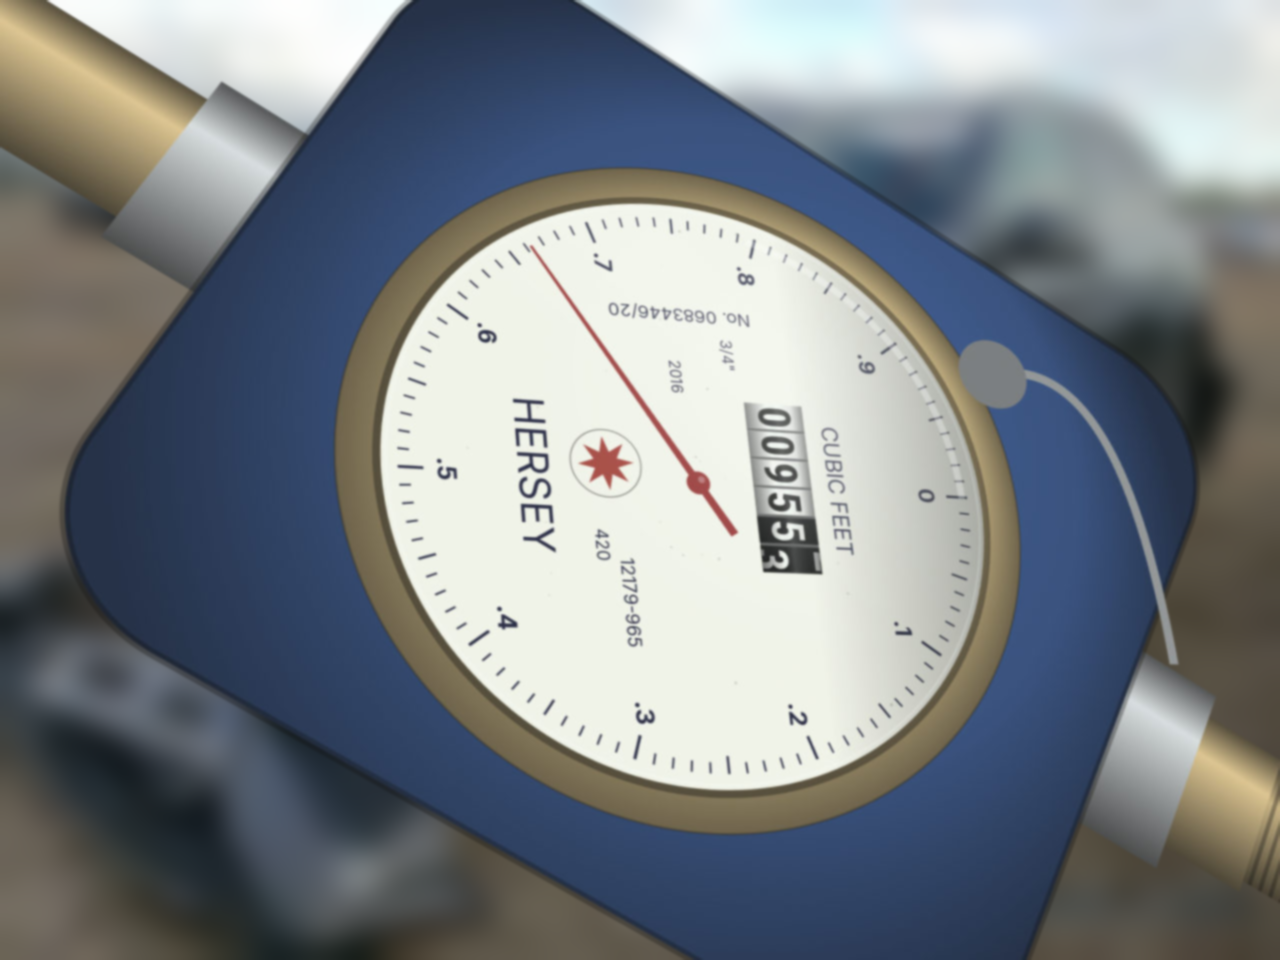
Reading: 9552.66 ft³
